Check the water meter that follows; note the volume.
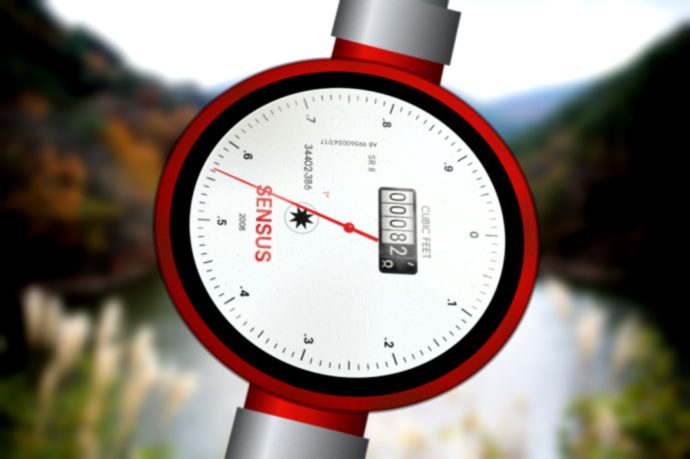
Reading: 827.56 ft³
